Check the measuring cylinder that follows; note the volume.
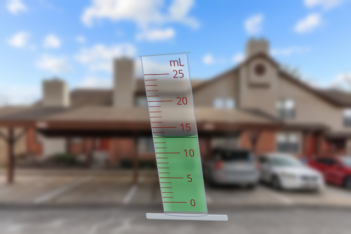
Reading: 13 mL
